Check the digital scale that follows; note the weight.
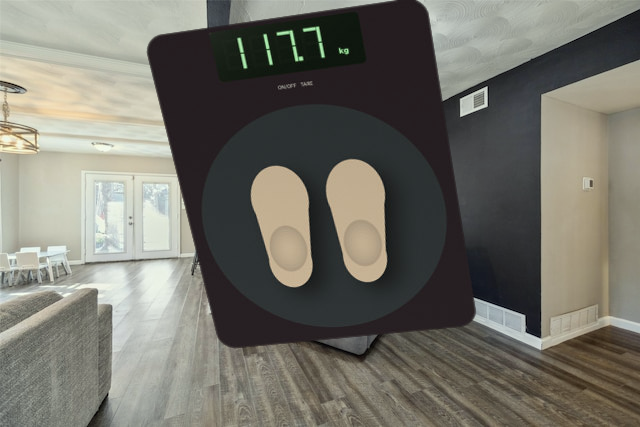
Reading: 117.7 kg
